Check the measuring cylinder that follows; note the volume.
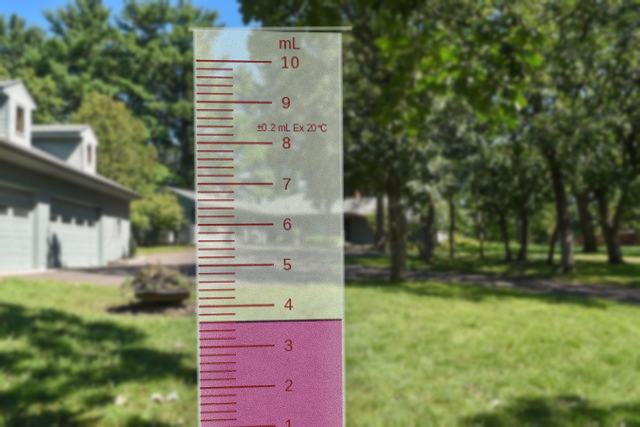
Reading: 3.6 mL
